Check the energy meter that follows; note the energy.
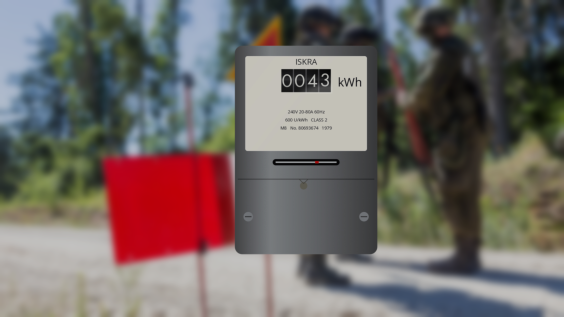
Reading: 43 kWh
